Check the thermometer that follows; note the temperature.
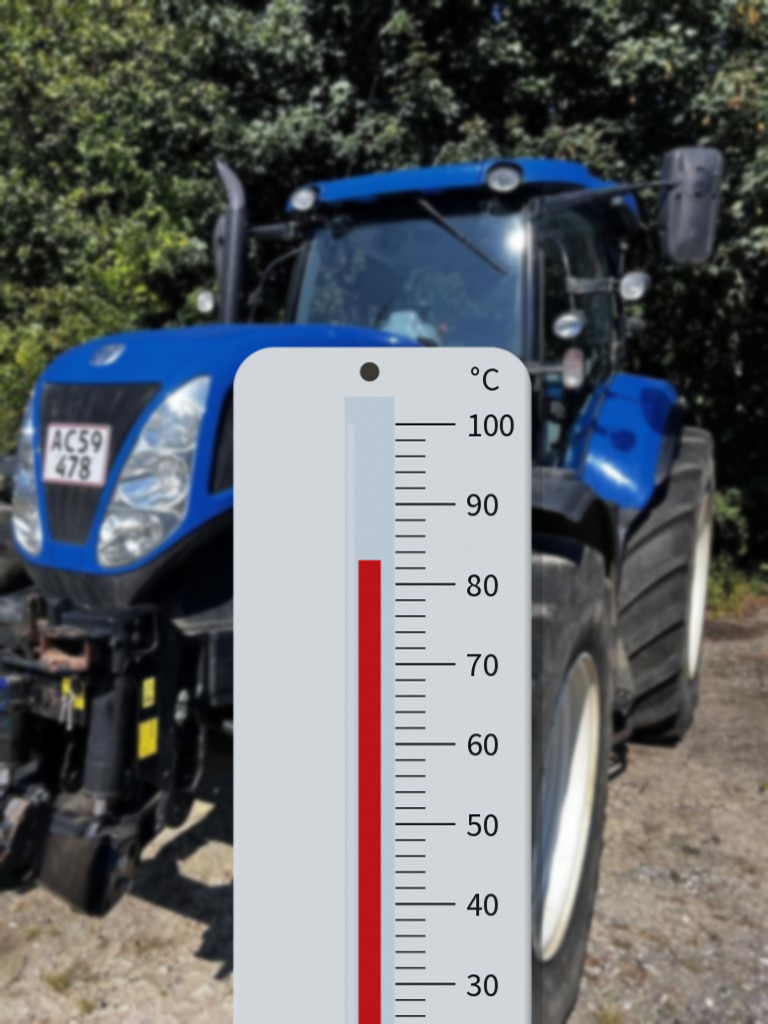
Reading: 83 °C
